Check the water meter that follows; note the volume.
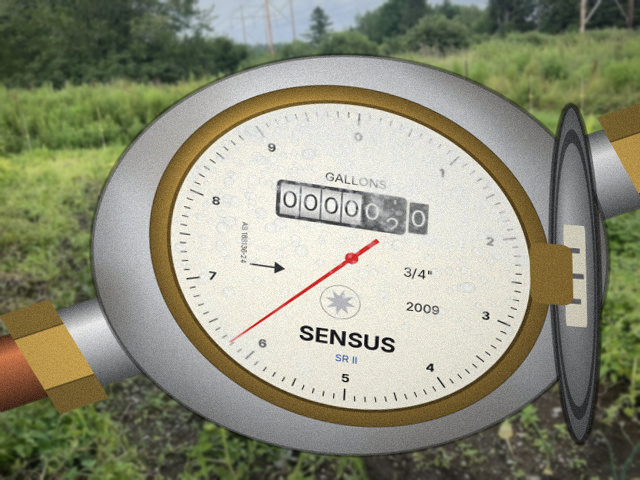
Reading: 16.2 gal
